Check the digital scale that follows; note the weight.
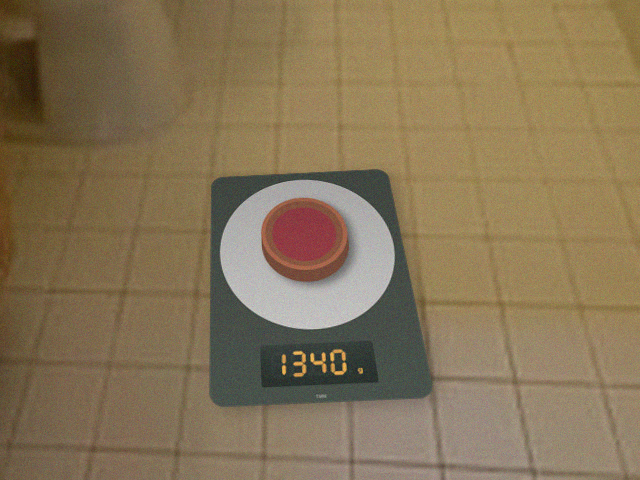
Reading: 1340 g
